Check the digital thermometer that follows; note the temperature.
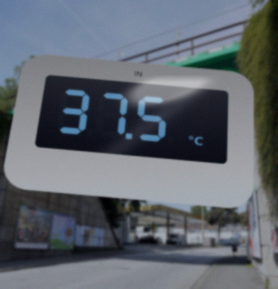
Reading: 37.5 °C
